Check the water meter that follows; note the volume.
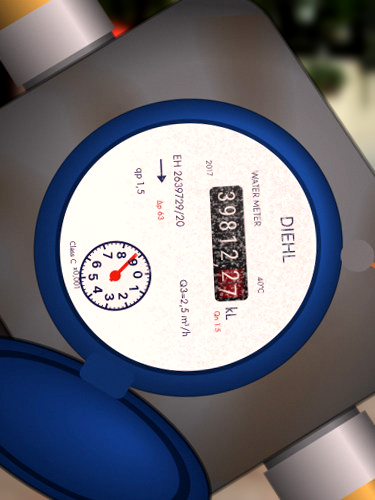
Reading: 39812.268 kL
